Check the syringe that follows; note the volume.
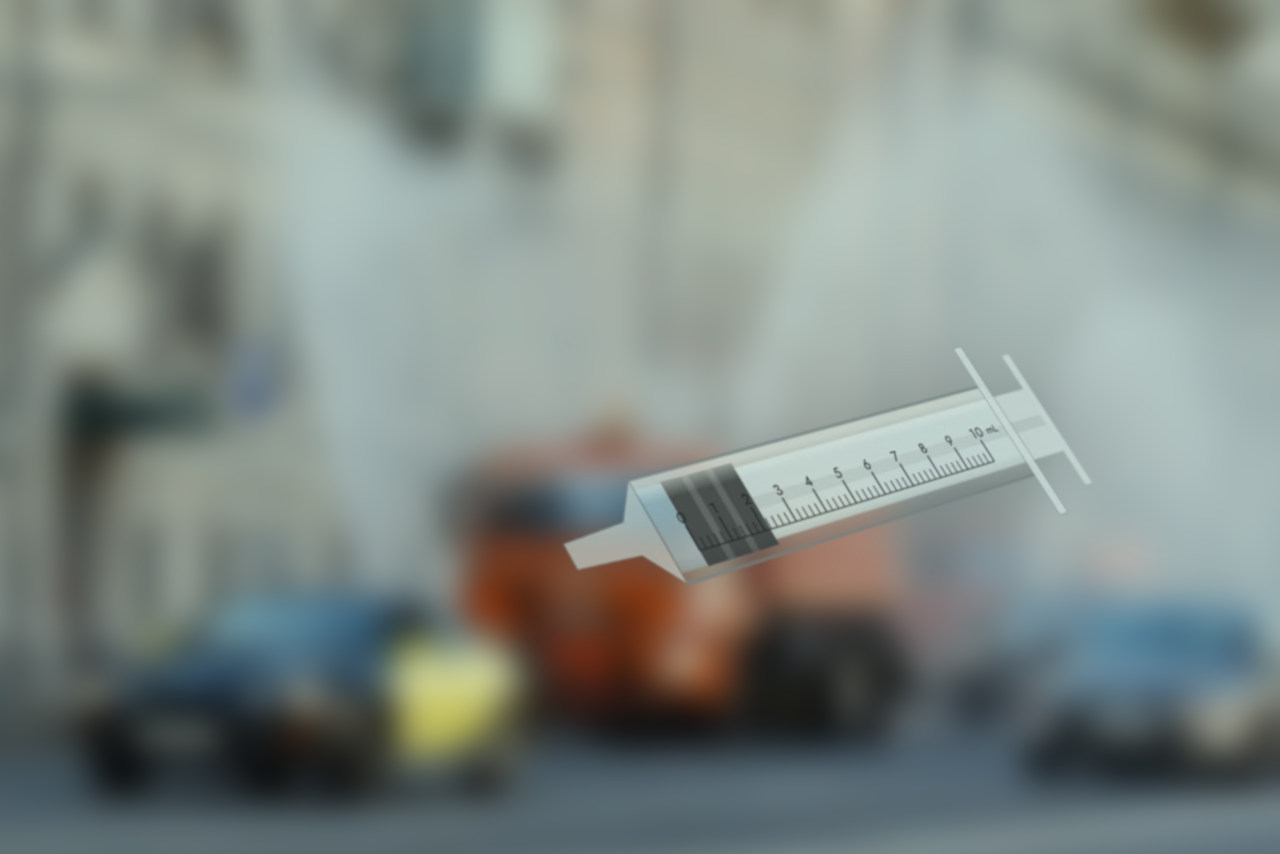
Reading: 0 mL
